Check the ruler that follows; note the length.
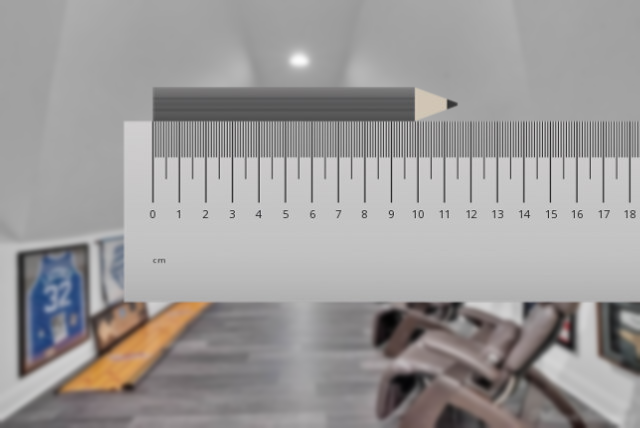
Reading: 11.5 cm
